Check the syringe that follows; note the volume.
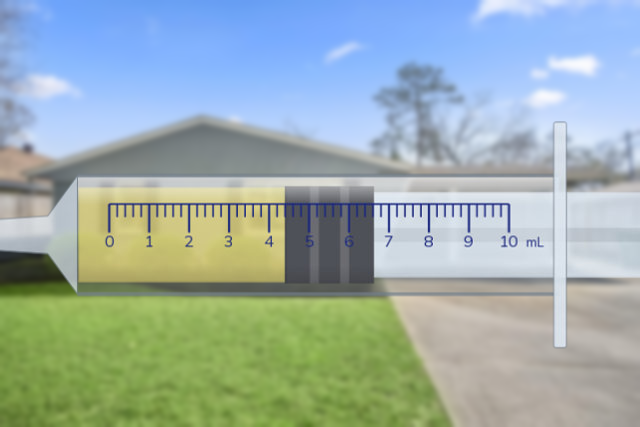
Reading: 4.4 mL
